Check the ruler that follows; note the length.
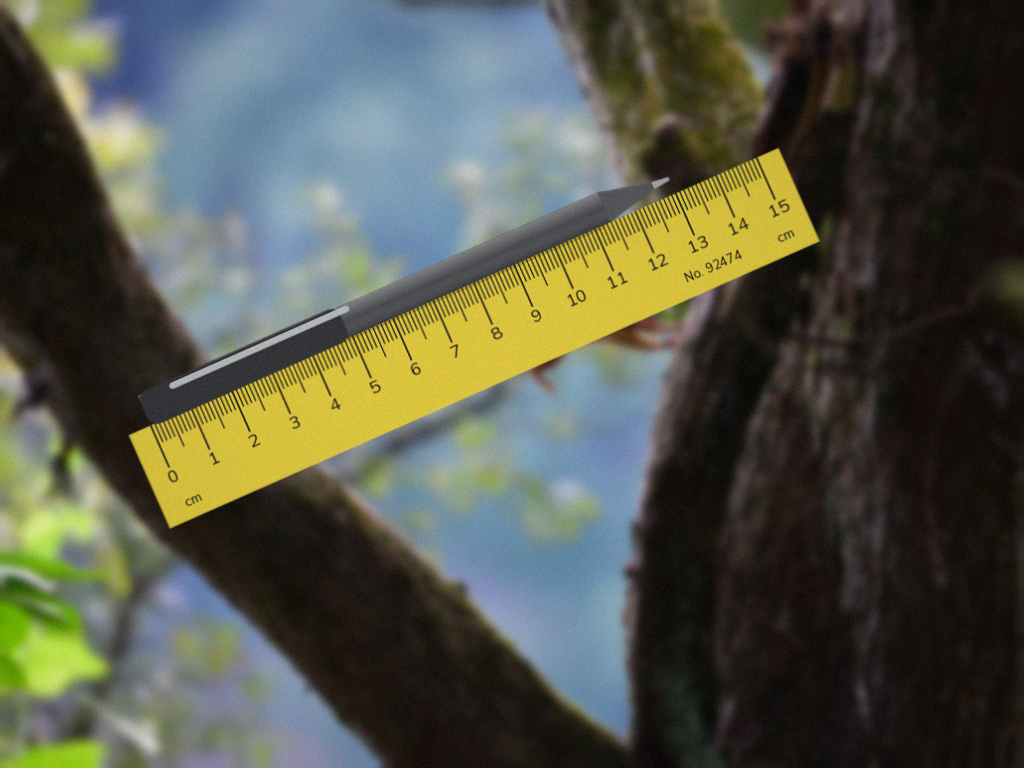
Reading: 13 cm
